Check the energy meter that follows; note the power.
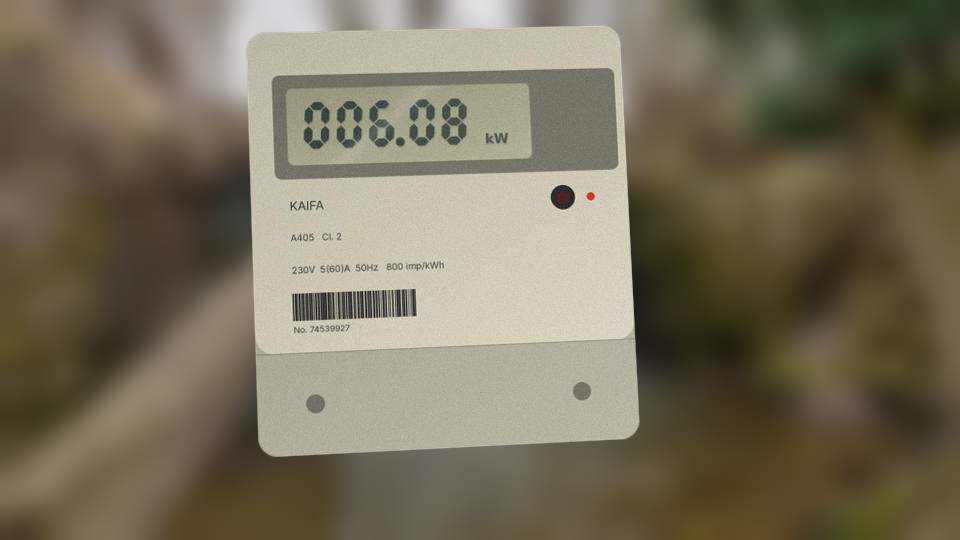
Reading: 6.08 kW
